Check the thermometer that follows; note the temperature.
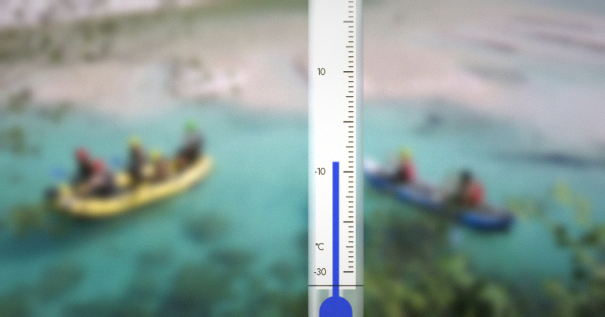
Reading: -8 °C
